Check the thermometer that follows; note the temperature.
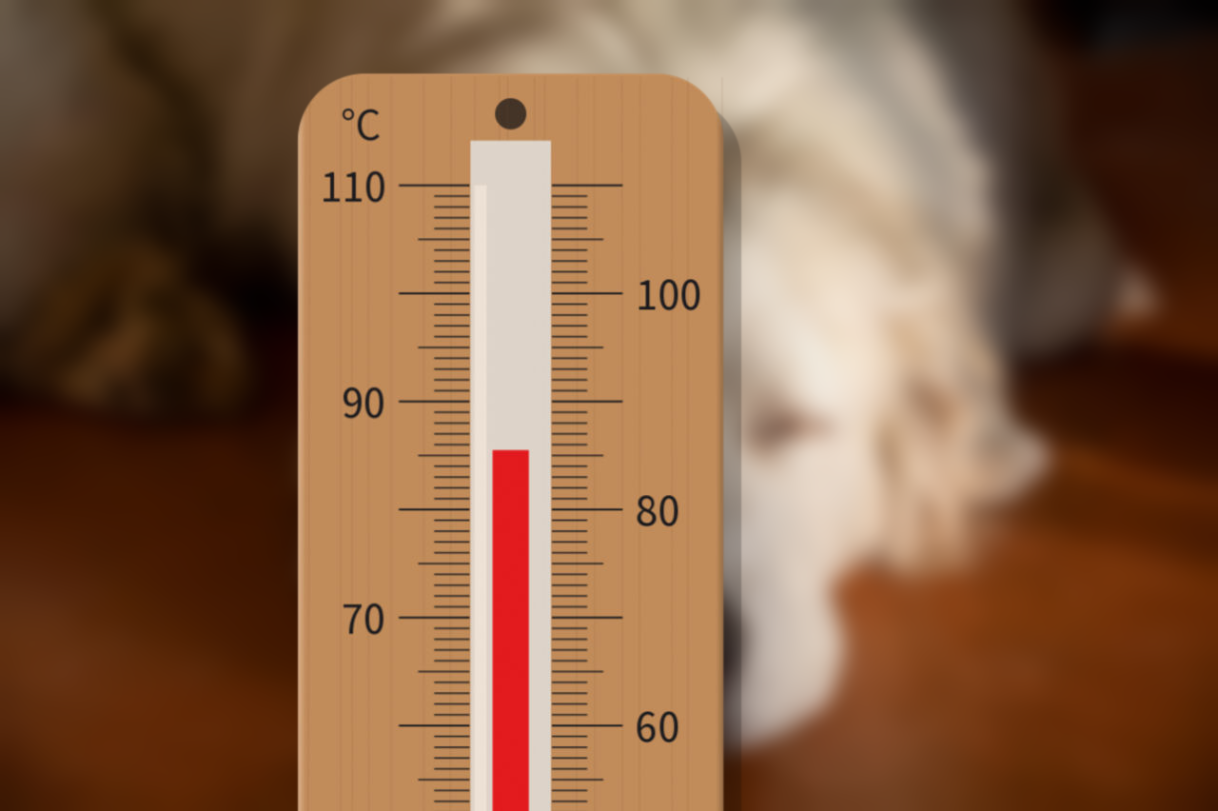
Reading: 85.5 °C
